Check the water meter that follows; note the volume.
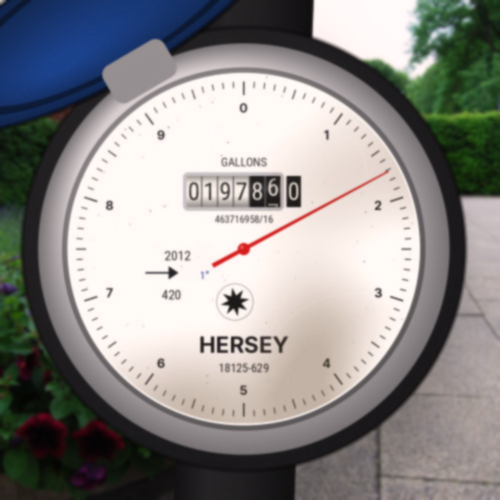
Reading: 197861.7 gal
